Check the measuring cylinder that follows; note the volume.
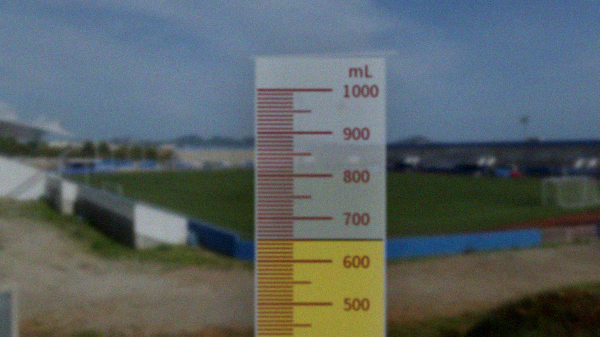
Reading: 650 mL
